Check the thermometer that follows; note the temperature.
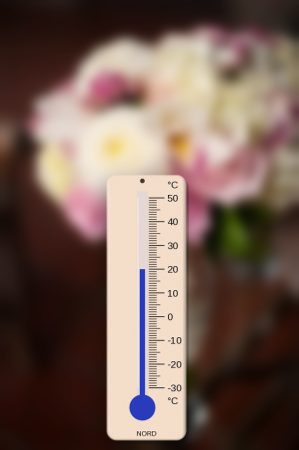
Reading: 20 °C
